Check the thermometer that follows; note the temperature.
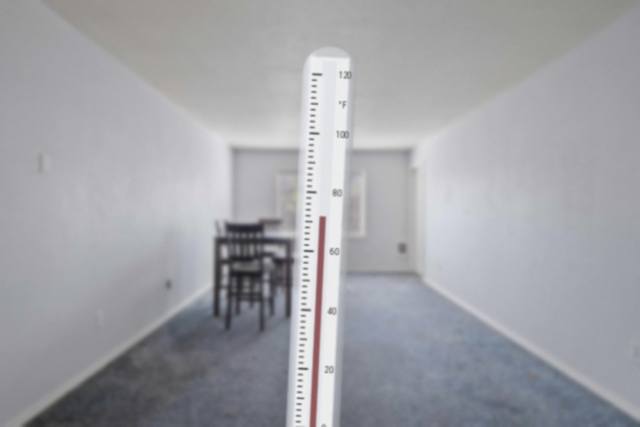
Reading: 72 °F
